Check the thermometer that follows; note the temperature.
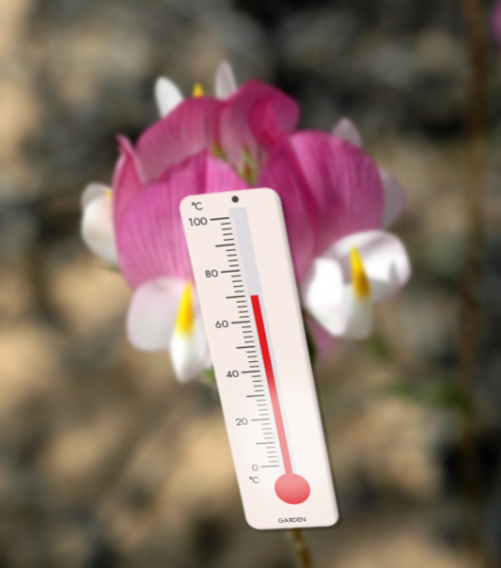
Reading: 70 °C
